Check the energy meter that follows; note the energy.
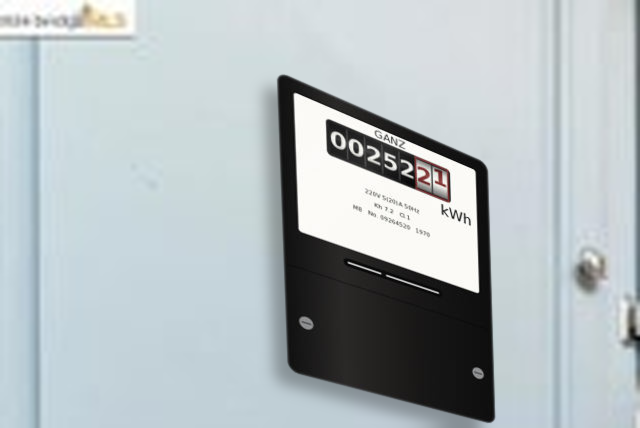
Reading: 252.21 kWh
